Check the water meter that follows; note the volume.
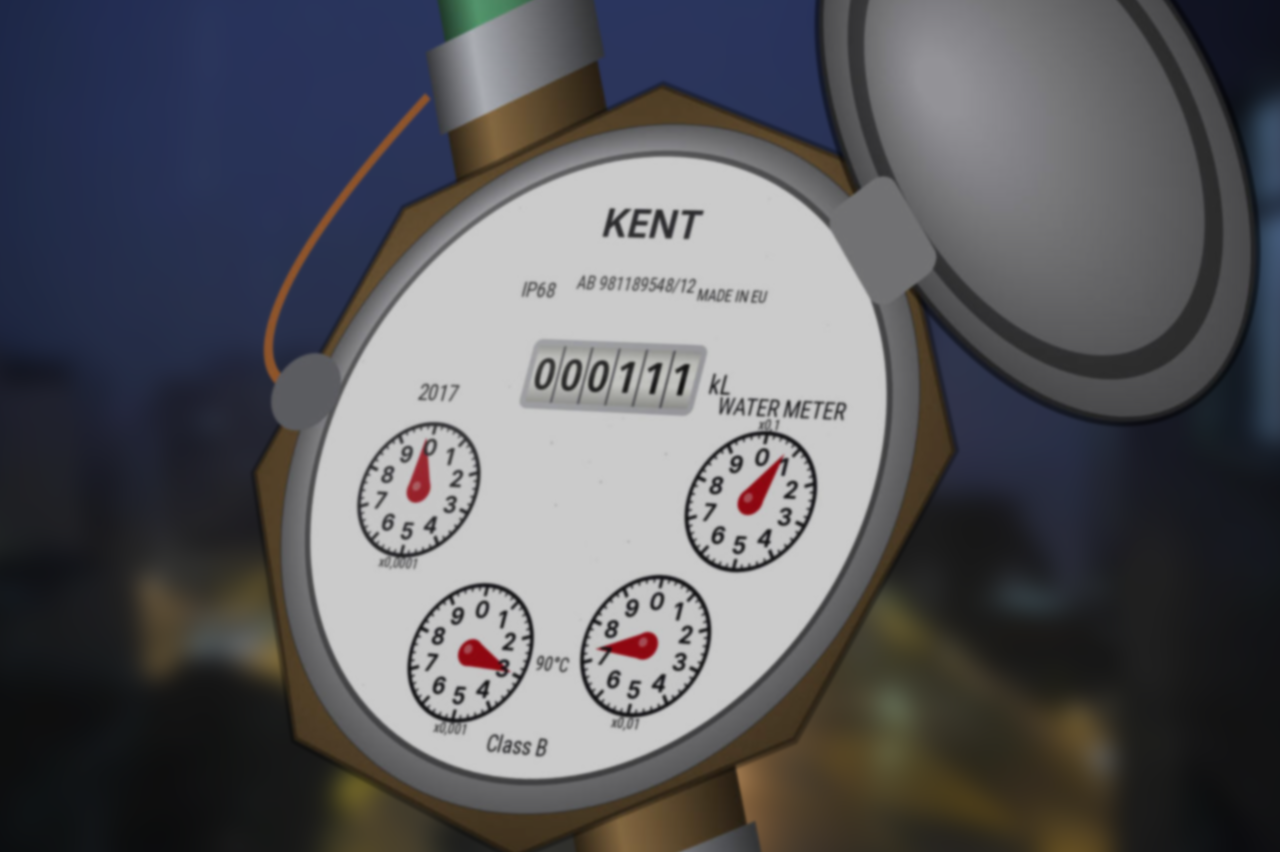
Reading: 111.0729 kL
